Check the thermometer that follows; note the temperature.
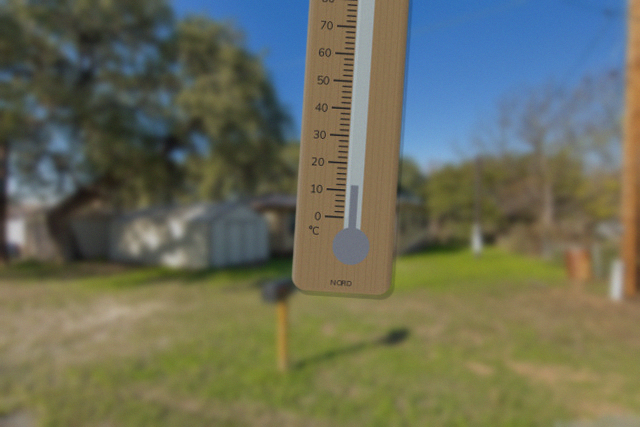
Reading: 12 °C
